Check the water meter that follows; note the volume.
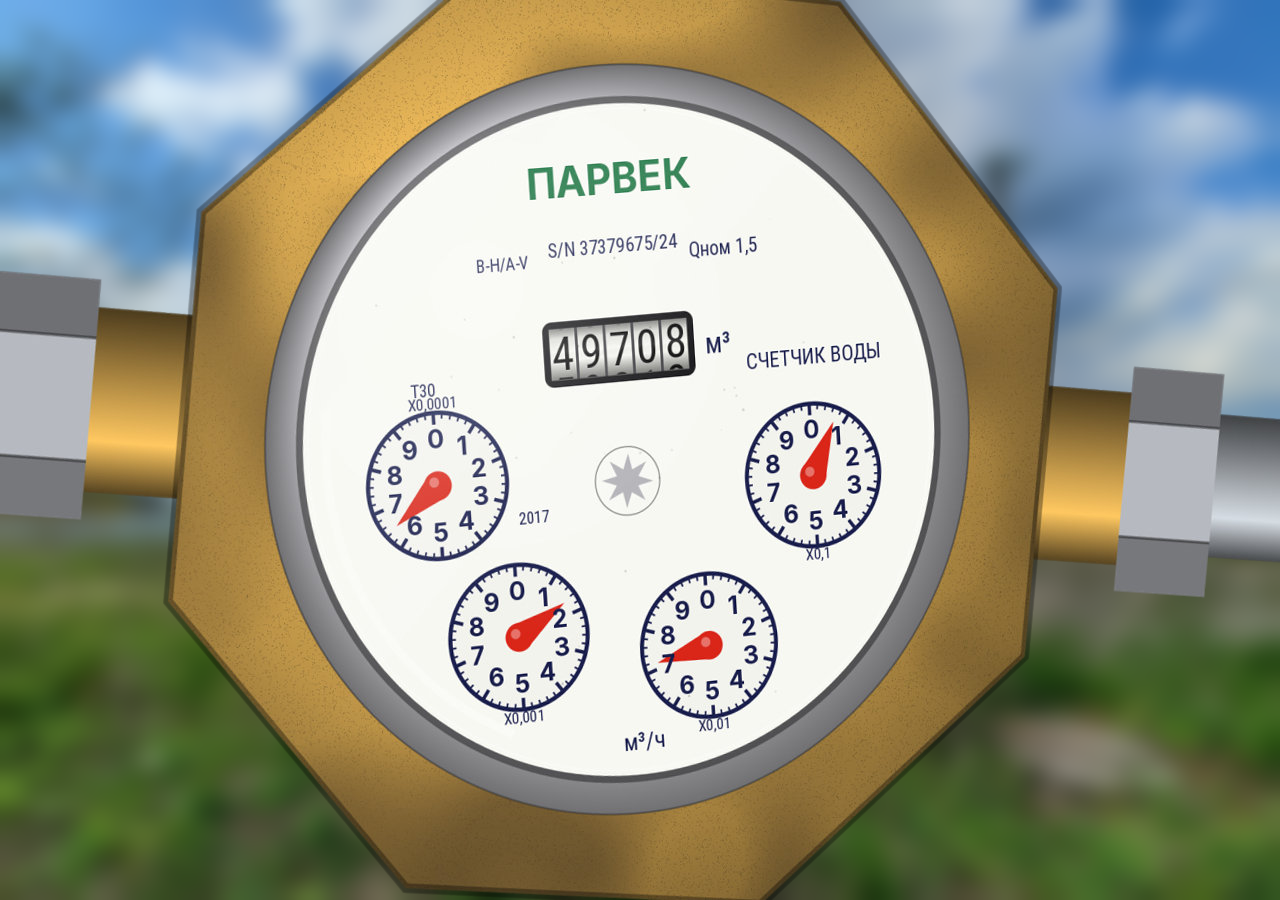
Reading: 49708.0716 m³
